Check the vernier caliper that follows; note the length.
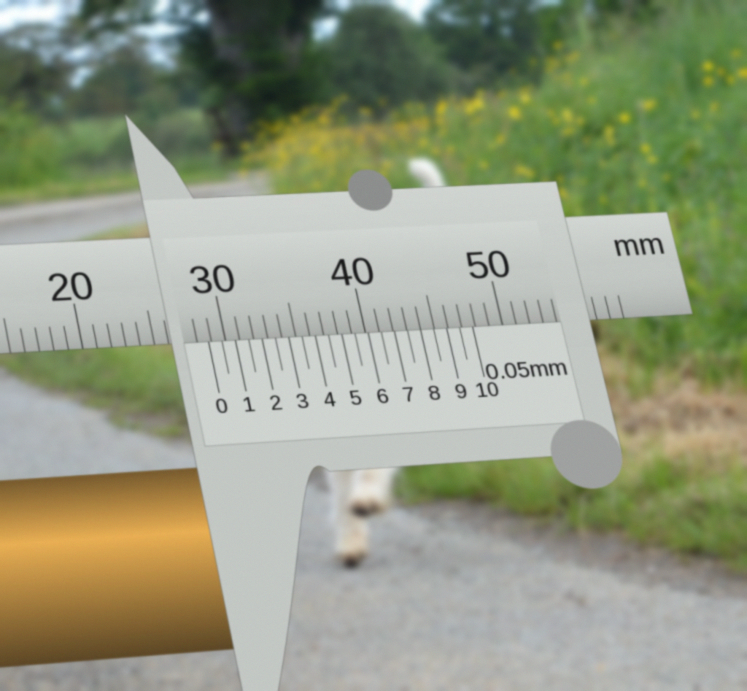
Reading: 28.8 mm
